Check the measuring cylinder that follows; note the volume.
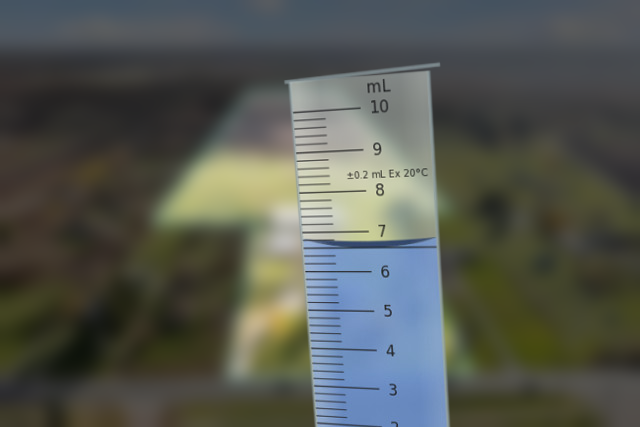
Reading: 6.6 mL
